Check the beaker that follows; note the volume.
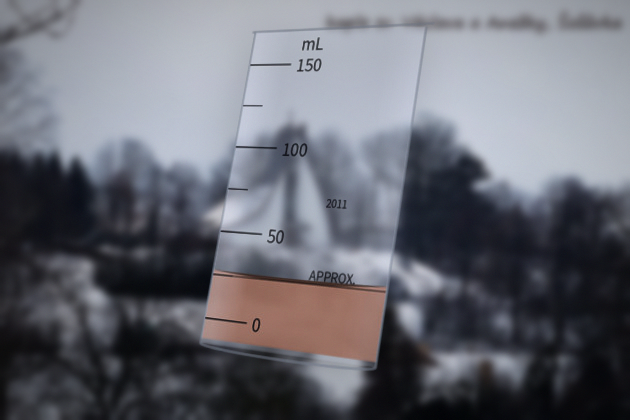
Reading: 25 mL
